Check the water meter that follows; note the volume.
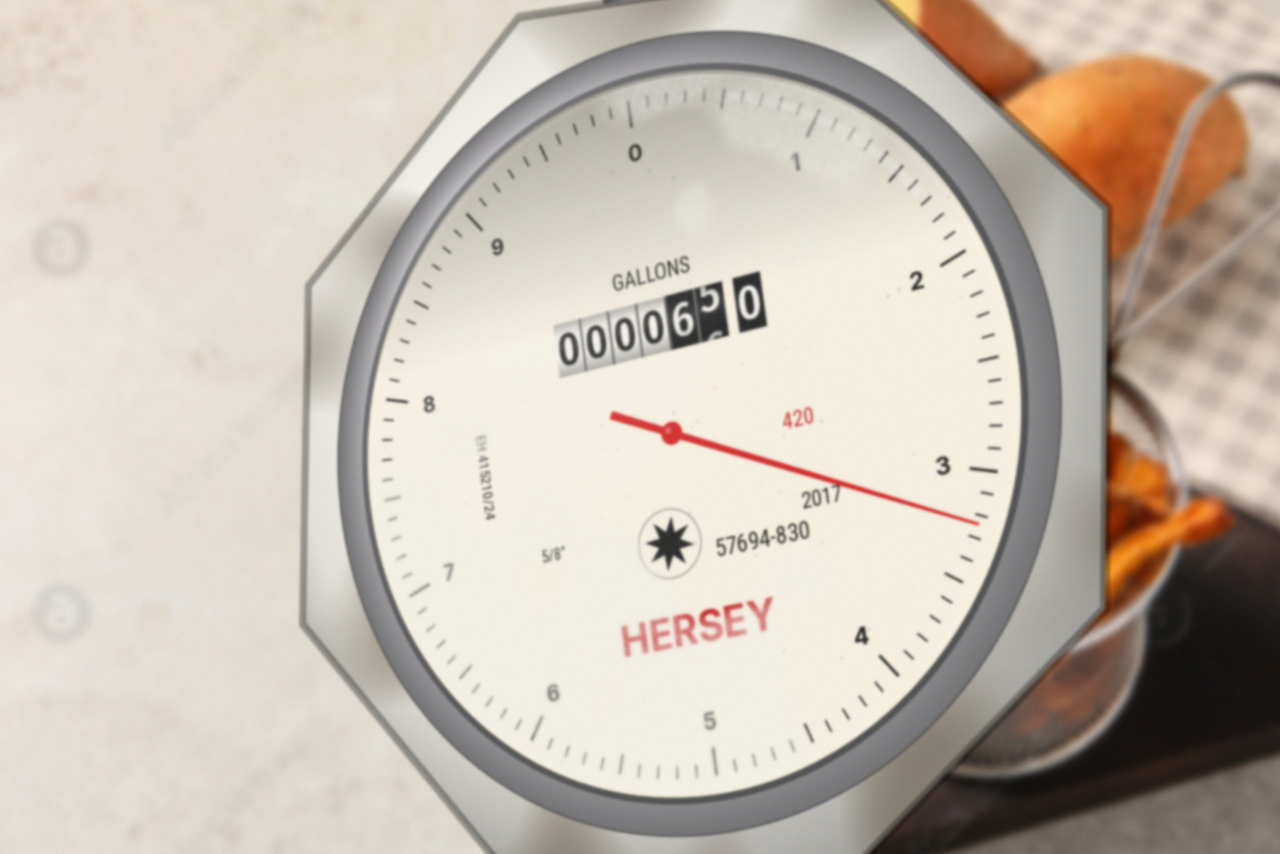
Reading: 653.2 gal
